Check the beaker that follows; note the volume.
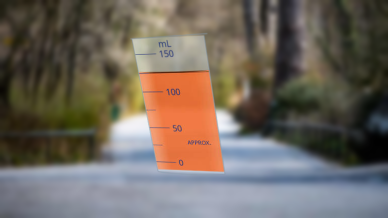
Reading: 125 mL
